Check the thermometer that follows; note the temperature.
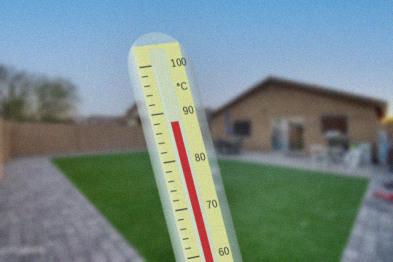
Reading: 88 °C
